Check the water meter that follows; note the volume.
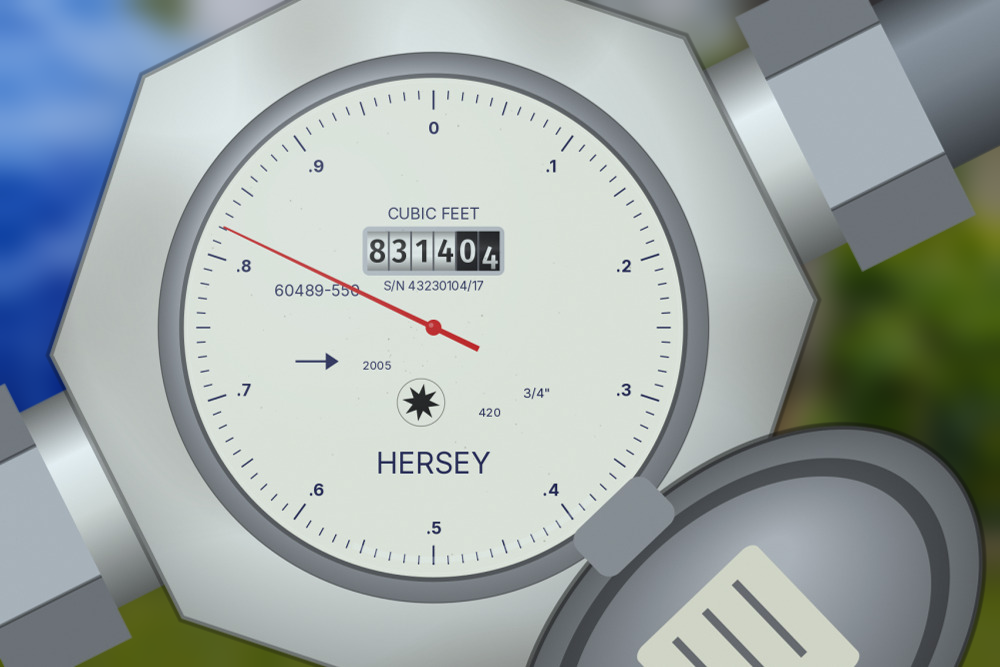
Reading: 831403.82 ft³
